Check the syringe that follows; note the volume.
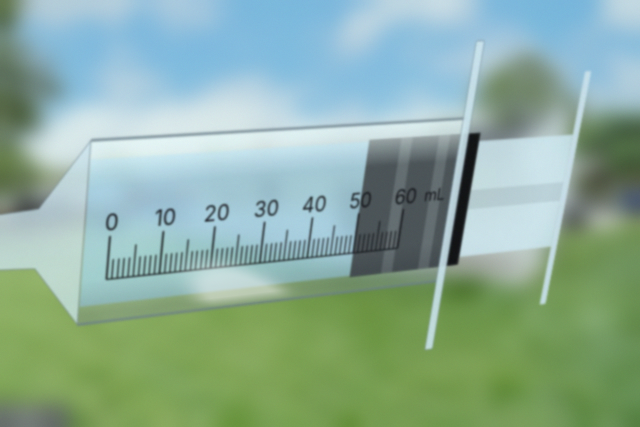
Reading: 50 mL
